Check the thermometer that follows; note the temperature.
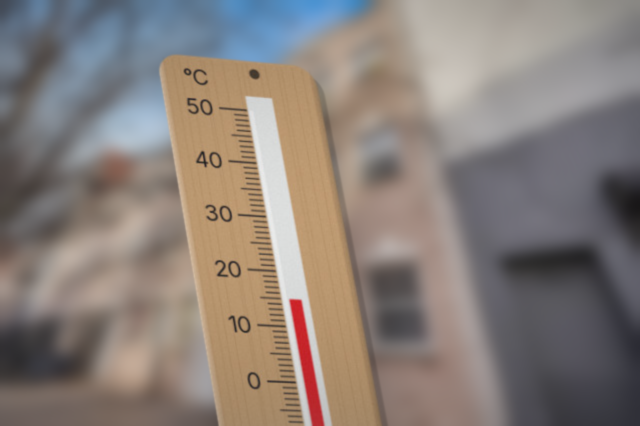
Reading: 15 °C
